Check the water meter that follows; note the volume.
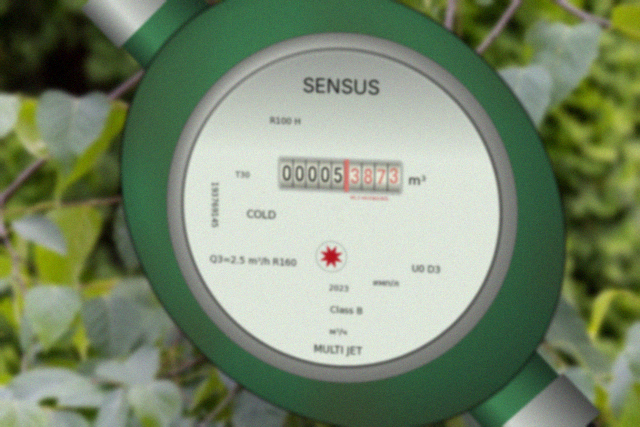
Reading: 5.3873 m³
